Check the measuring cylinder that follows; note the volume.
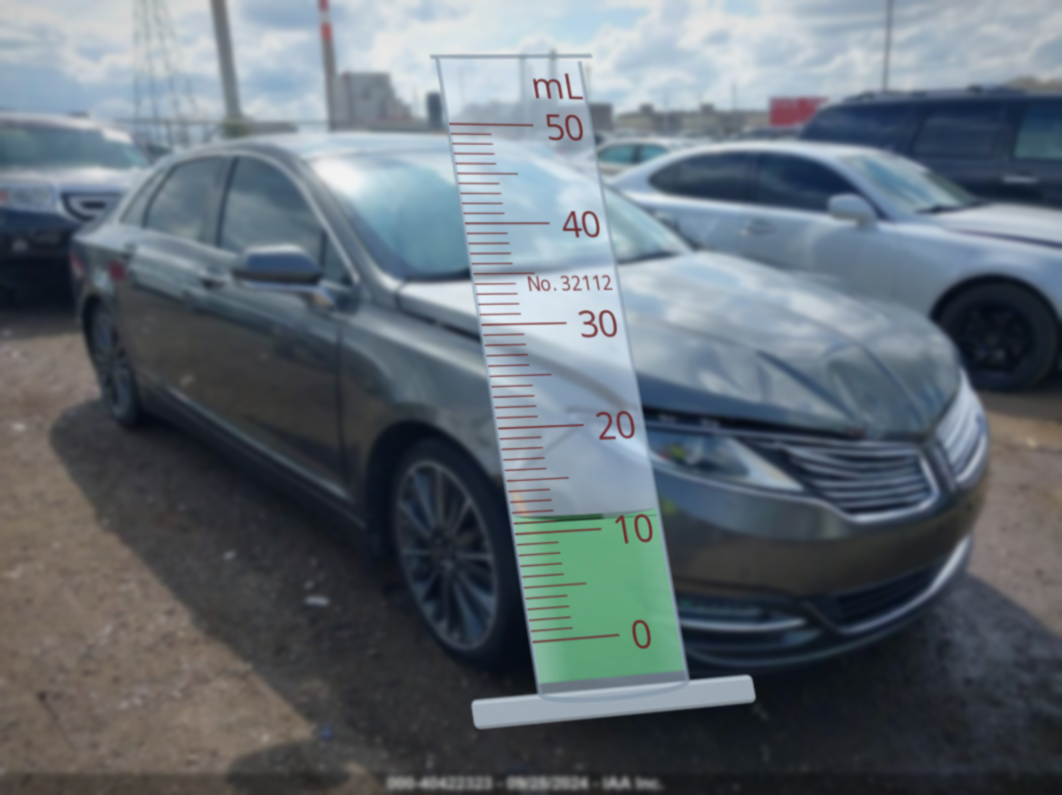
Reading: 11 mL
